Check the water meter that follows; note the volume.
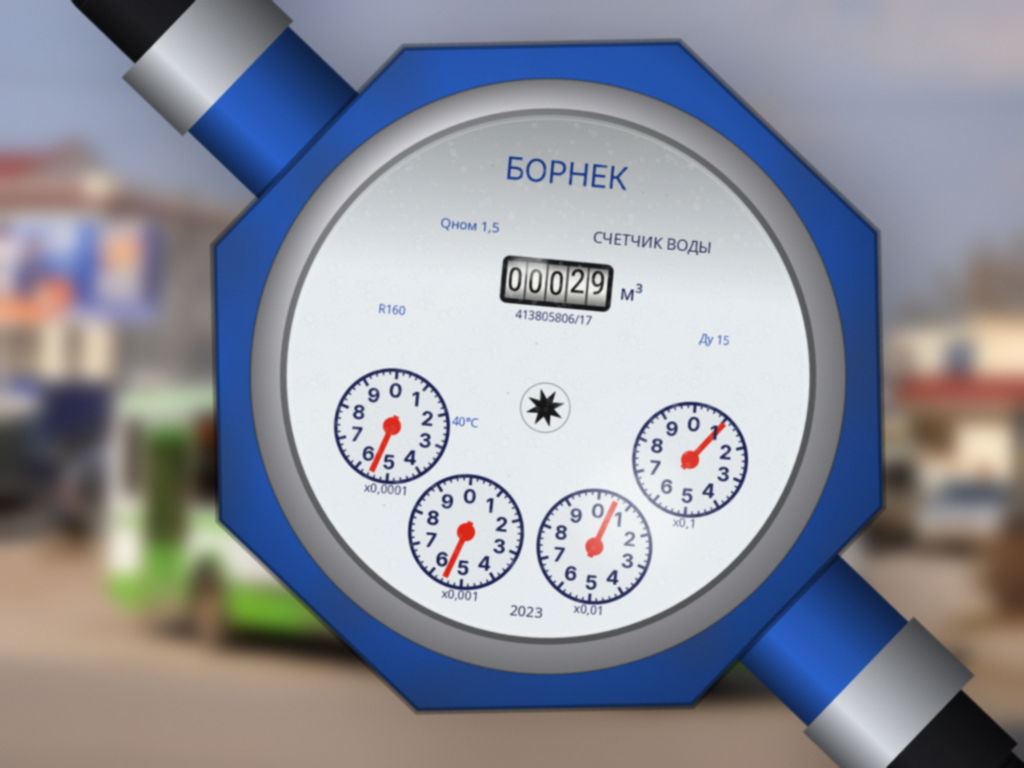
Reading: 29.1055 m³
